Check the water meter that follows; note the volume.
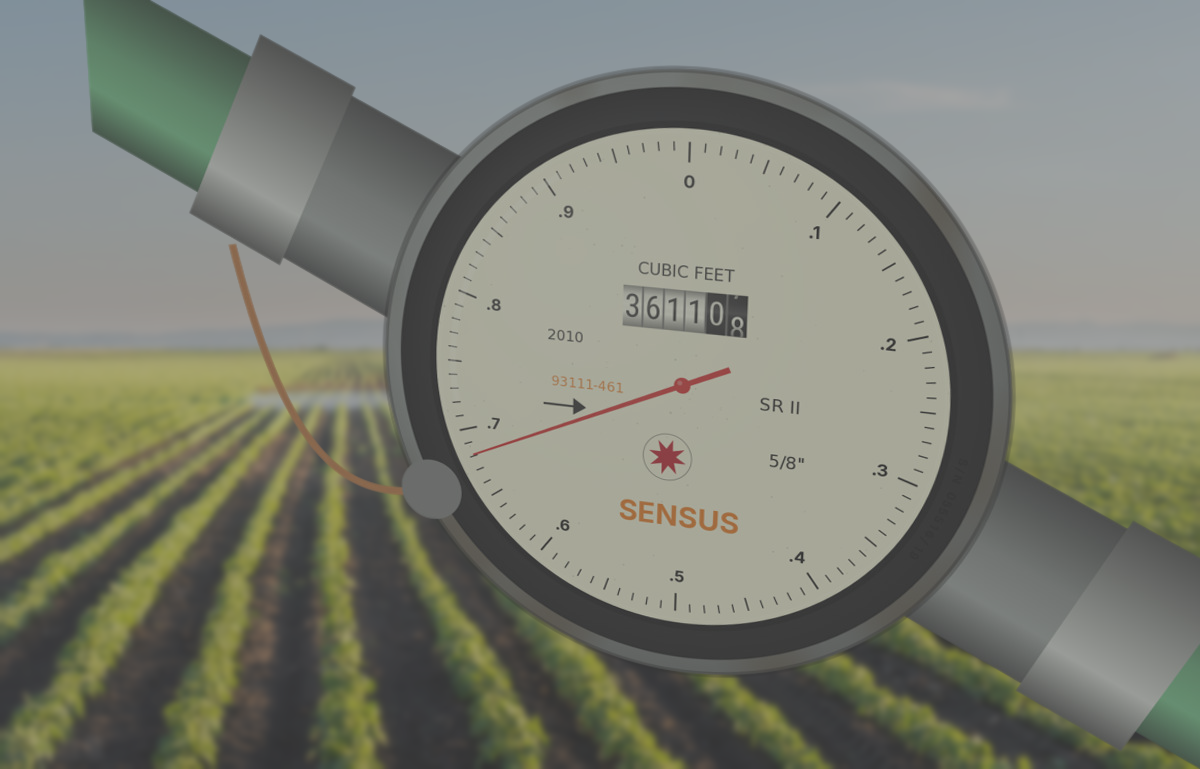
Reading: 361107.68 ft³
